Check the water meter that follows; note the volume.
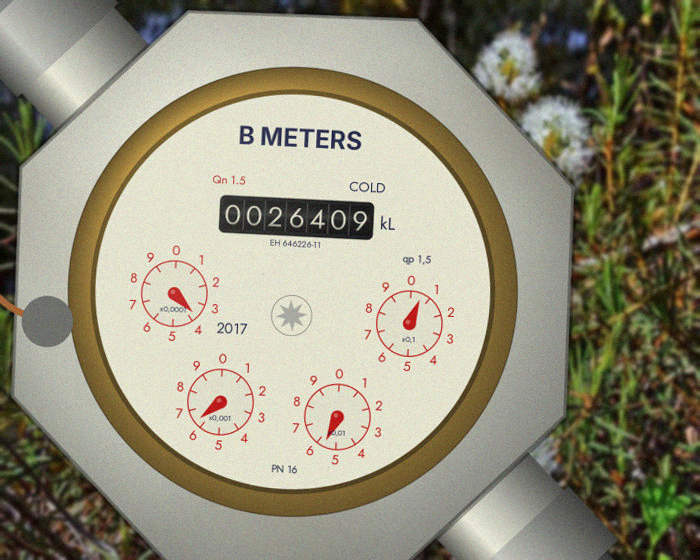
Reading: 26409.0563 kL
